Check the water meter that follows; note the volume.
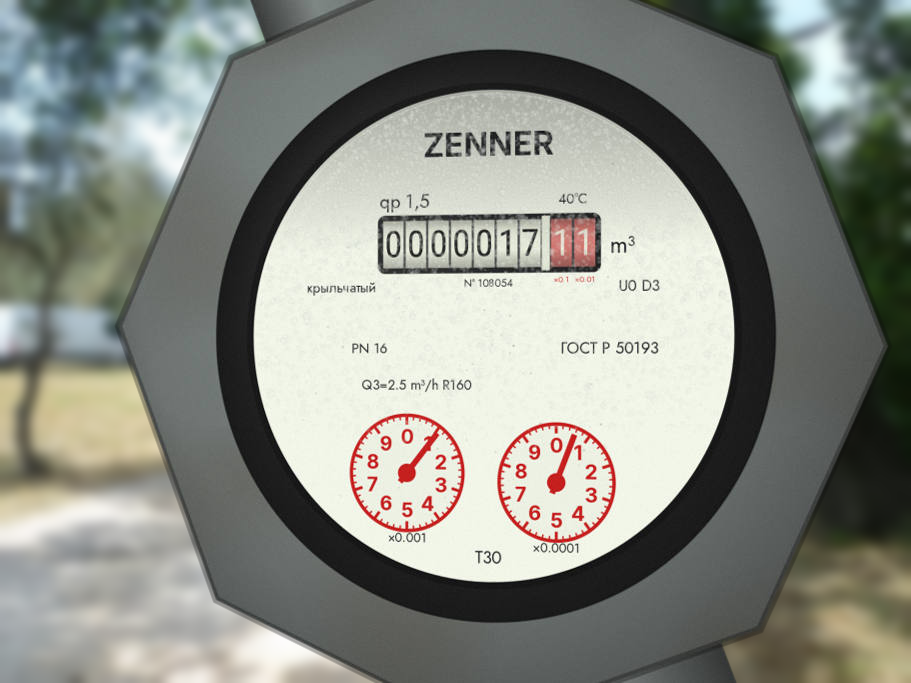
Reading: 17.1110 m³
